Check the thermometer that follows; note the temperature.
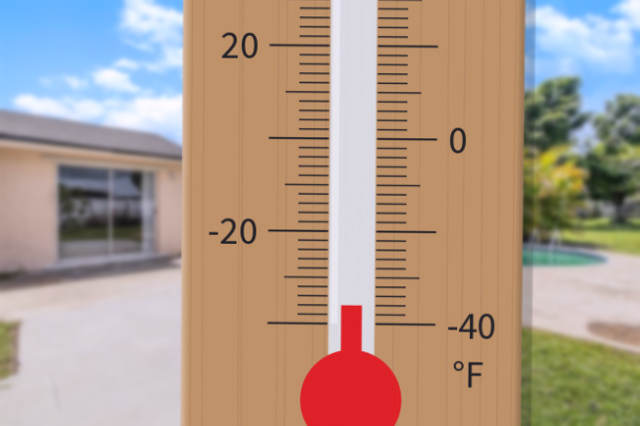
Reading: -36 °F
